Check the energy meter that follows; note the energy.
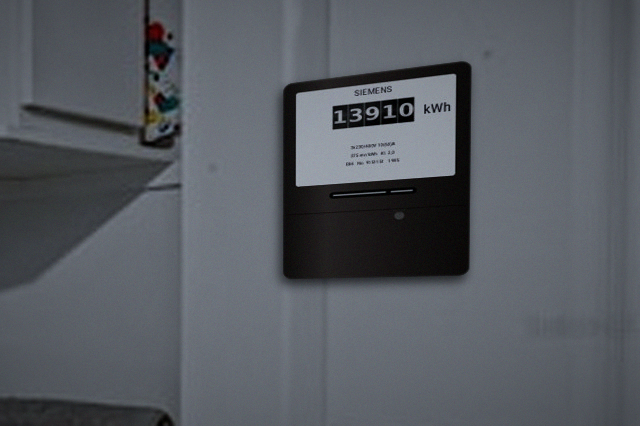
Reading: 13910 kWh
